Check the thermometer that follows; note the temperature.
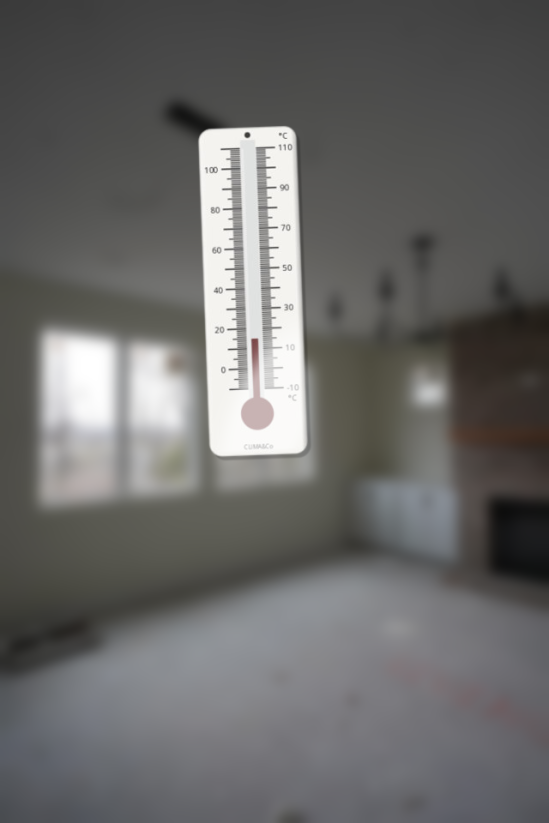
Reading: 15 °C
